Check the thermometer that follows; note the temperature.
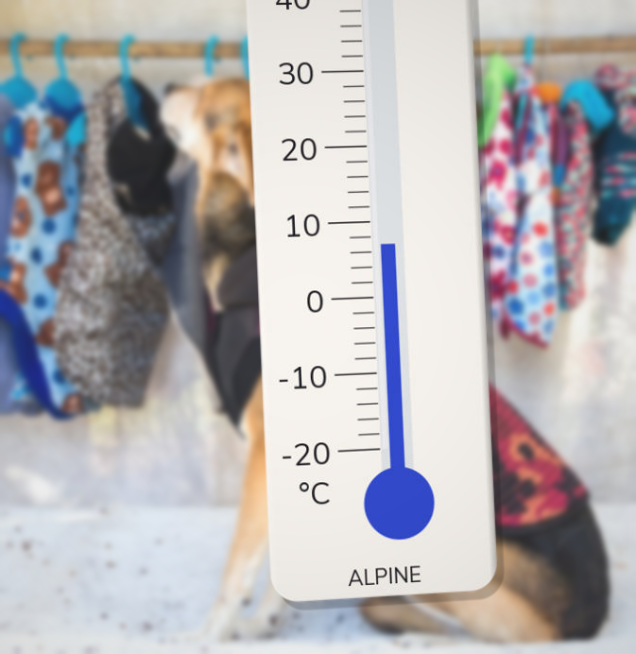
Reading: 7 °C
